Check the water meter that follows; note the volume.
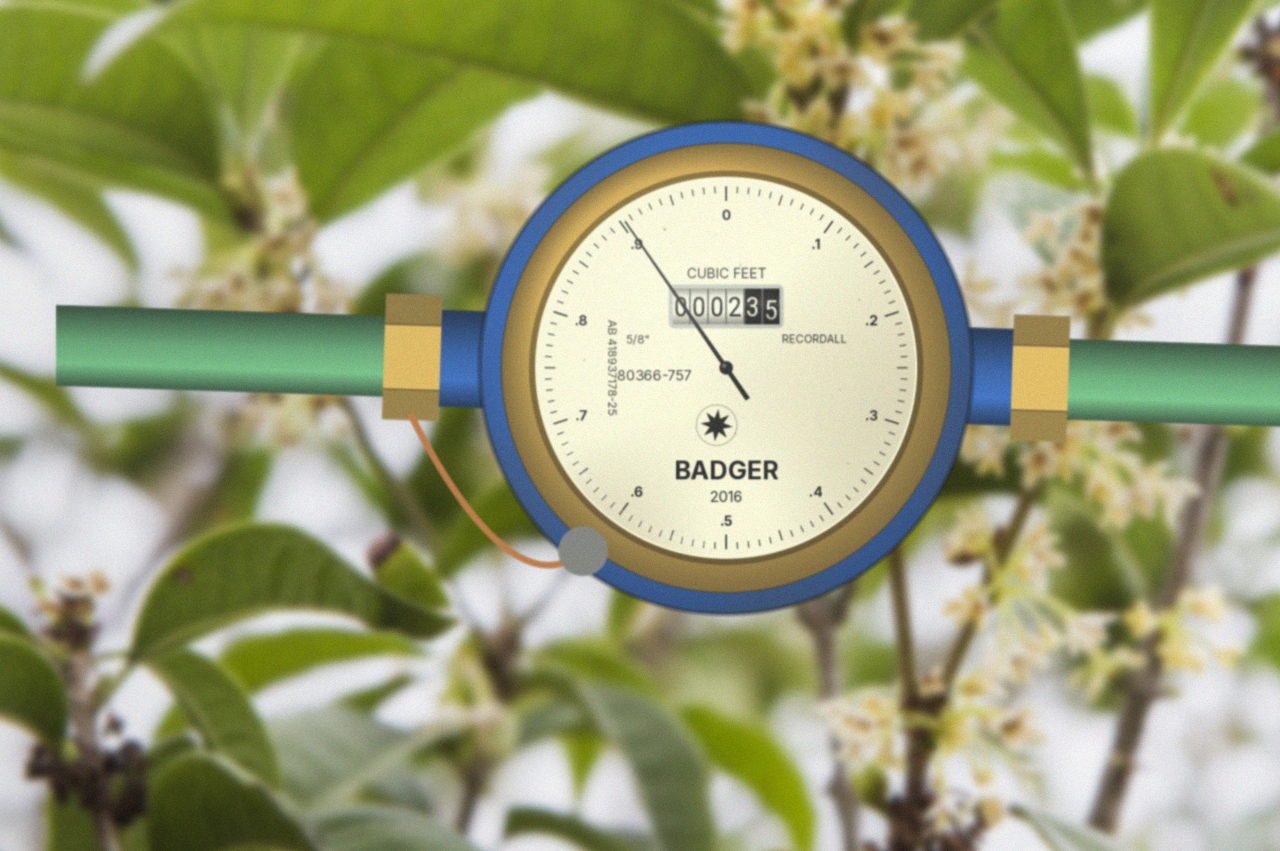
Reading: 234.90 ft³
